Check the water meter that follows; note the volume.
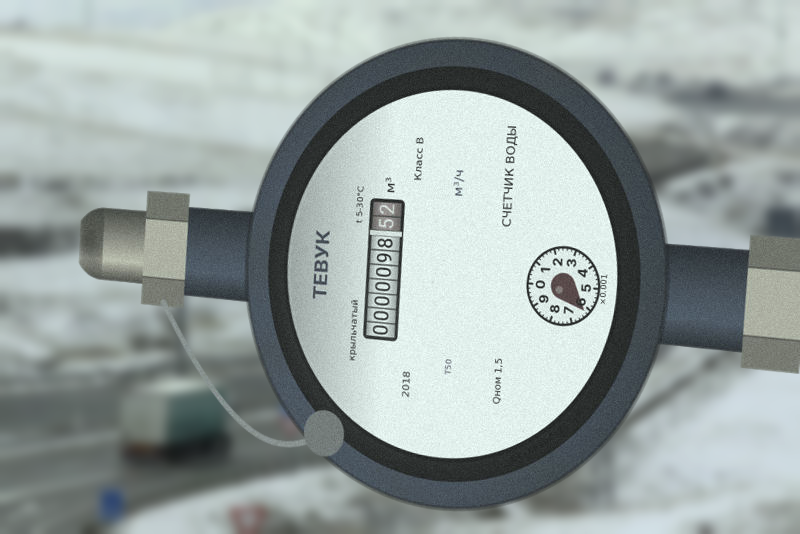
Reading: 98.526 m³
